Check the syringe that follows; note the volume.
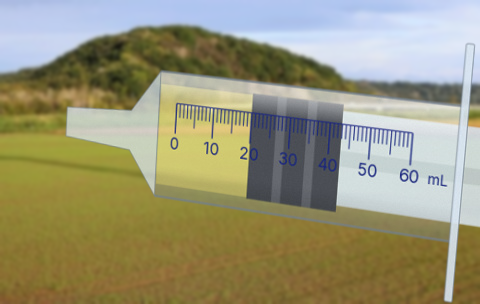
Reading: 20 mL
